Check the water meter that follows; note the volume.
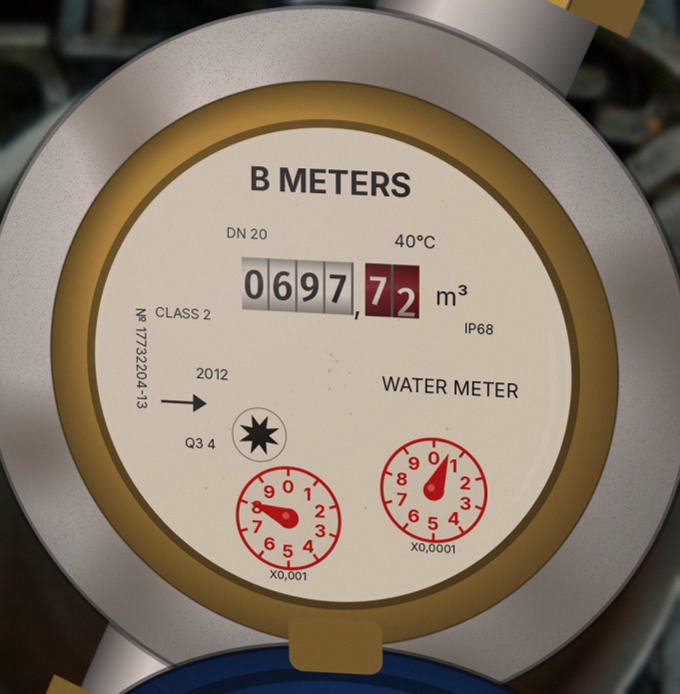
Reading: 697.7180 m³
